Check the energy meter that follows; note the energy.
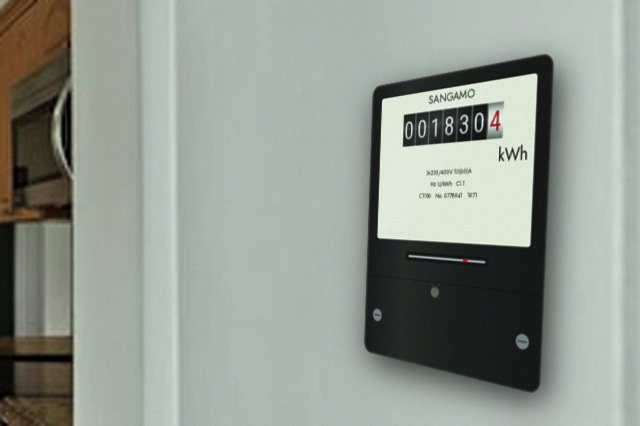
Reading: 1830.4 kWh
